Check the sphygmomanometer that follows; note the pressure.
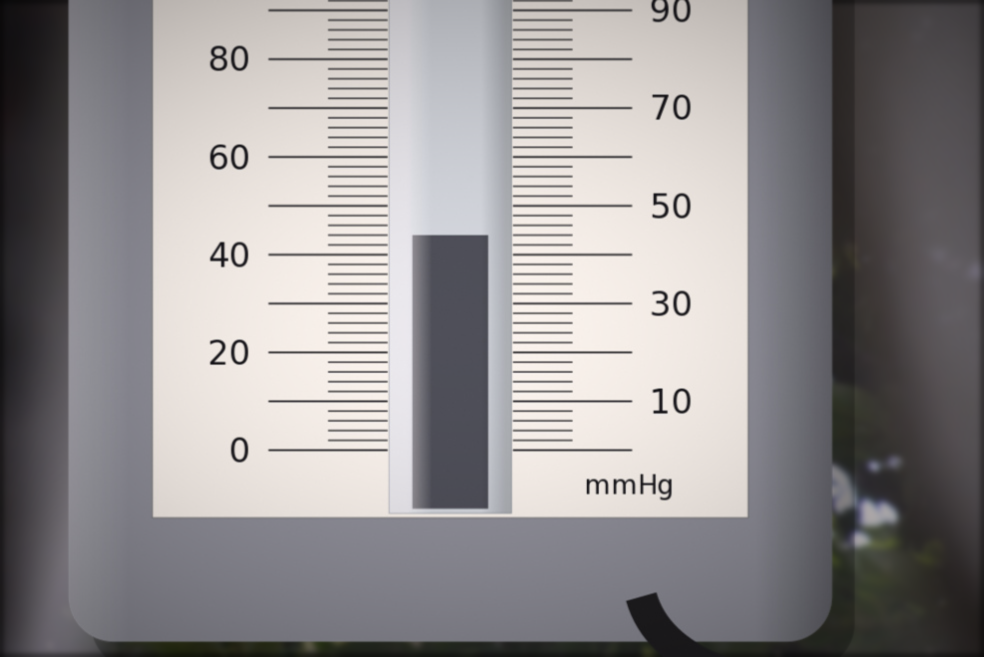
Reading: 44 mmHg
